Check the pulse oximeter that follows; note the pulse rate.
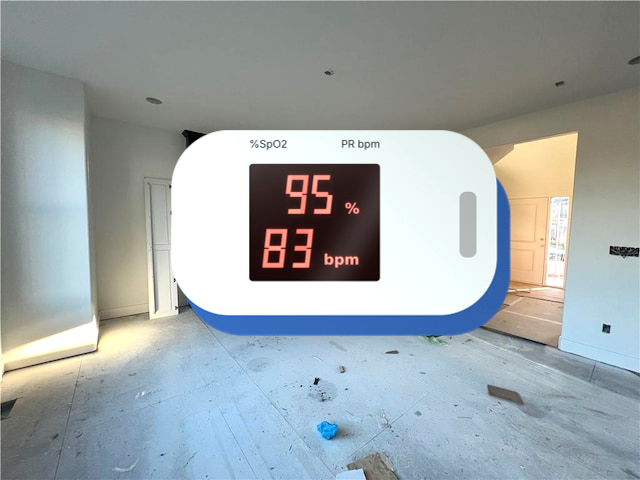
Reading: 83 bpm
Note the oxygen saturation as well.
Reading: 95 %
